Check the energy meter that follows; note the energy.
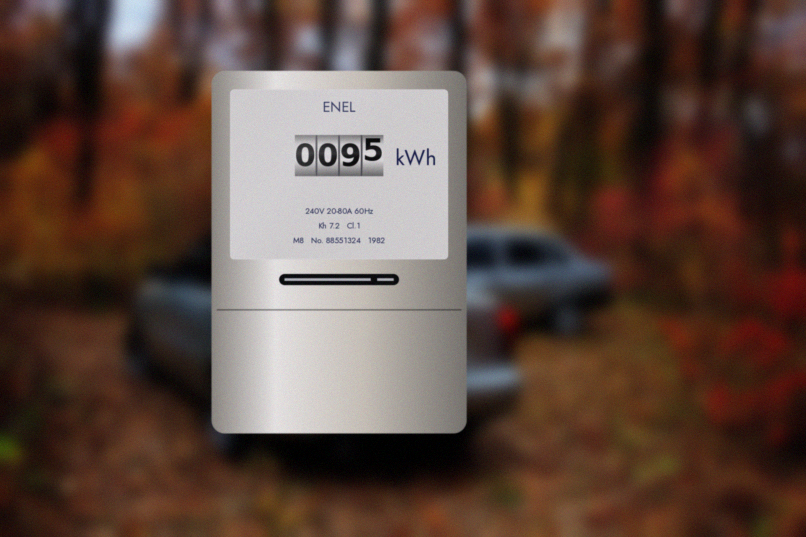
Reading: 95 kWh
